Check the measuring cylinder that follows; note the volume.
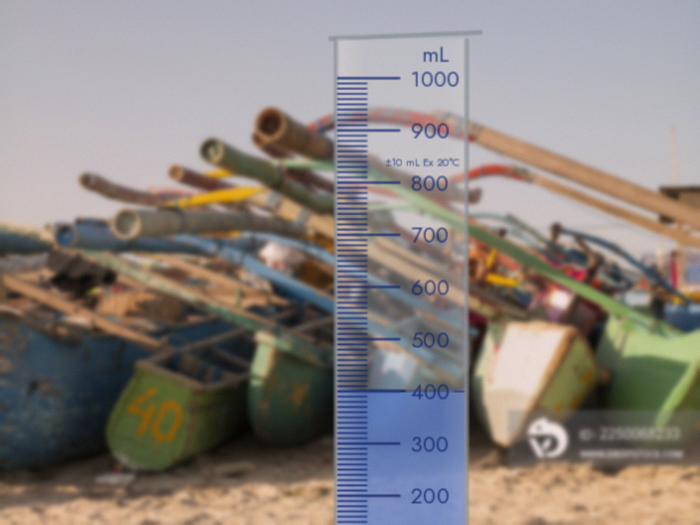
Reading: 400 mL
